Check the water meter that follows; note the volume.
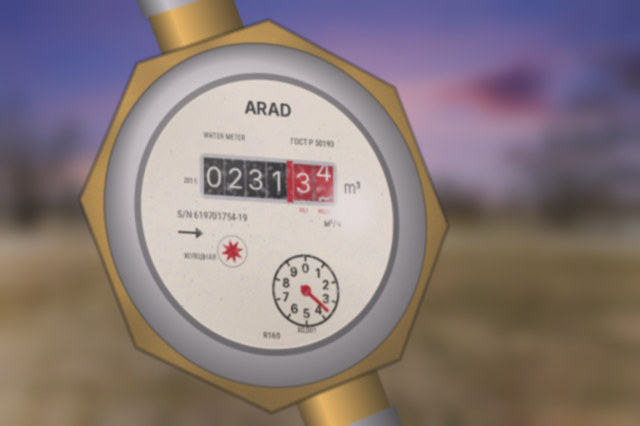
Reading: 231.343 m³
